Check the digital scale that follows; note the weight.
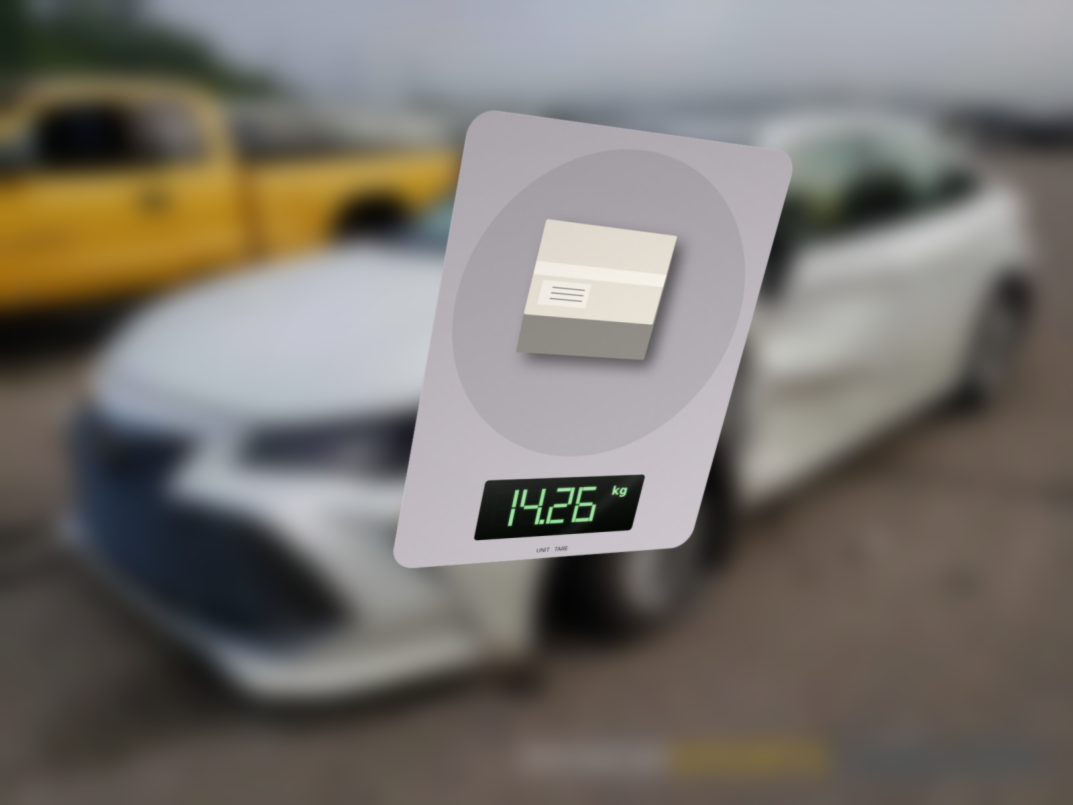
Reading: 14.26 kg
